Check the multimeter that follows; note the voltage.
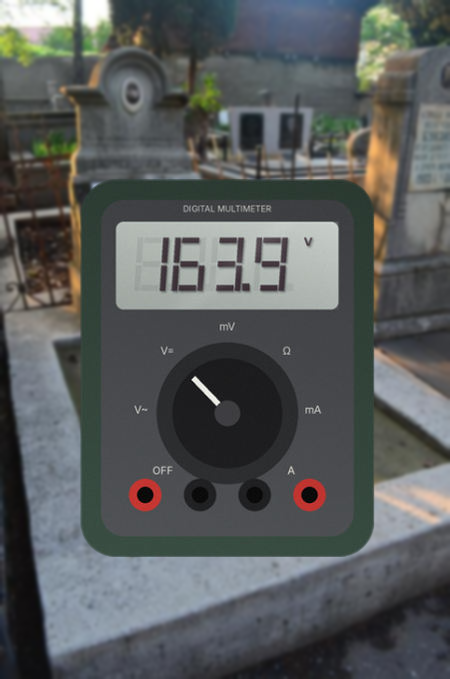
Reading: 163.9 V
